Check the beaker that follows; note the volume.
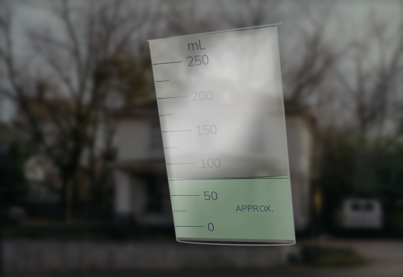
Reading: 75 mL
